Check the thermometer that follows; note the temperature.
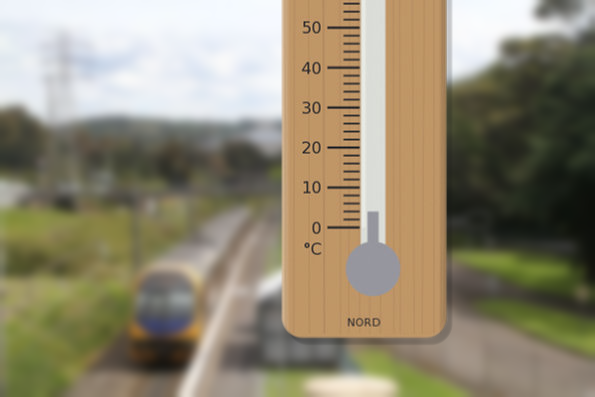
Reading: 4 °C
